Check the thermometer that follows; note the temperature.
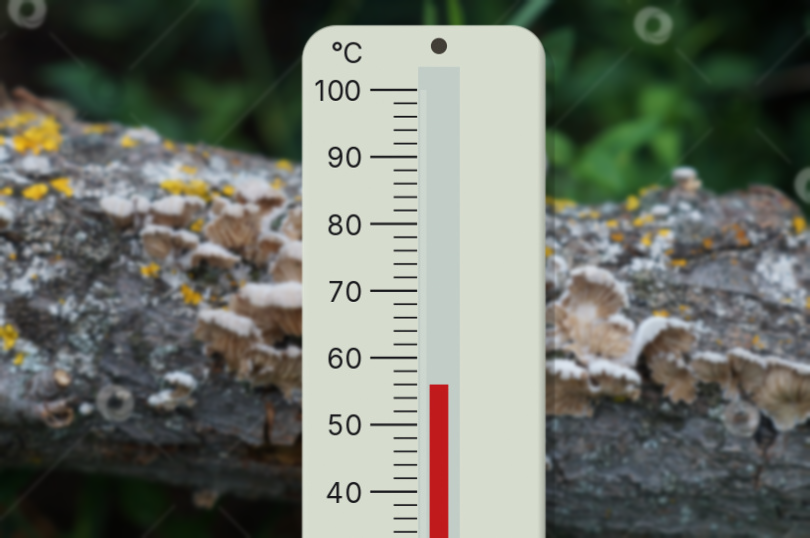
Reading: 56 °C
